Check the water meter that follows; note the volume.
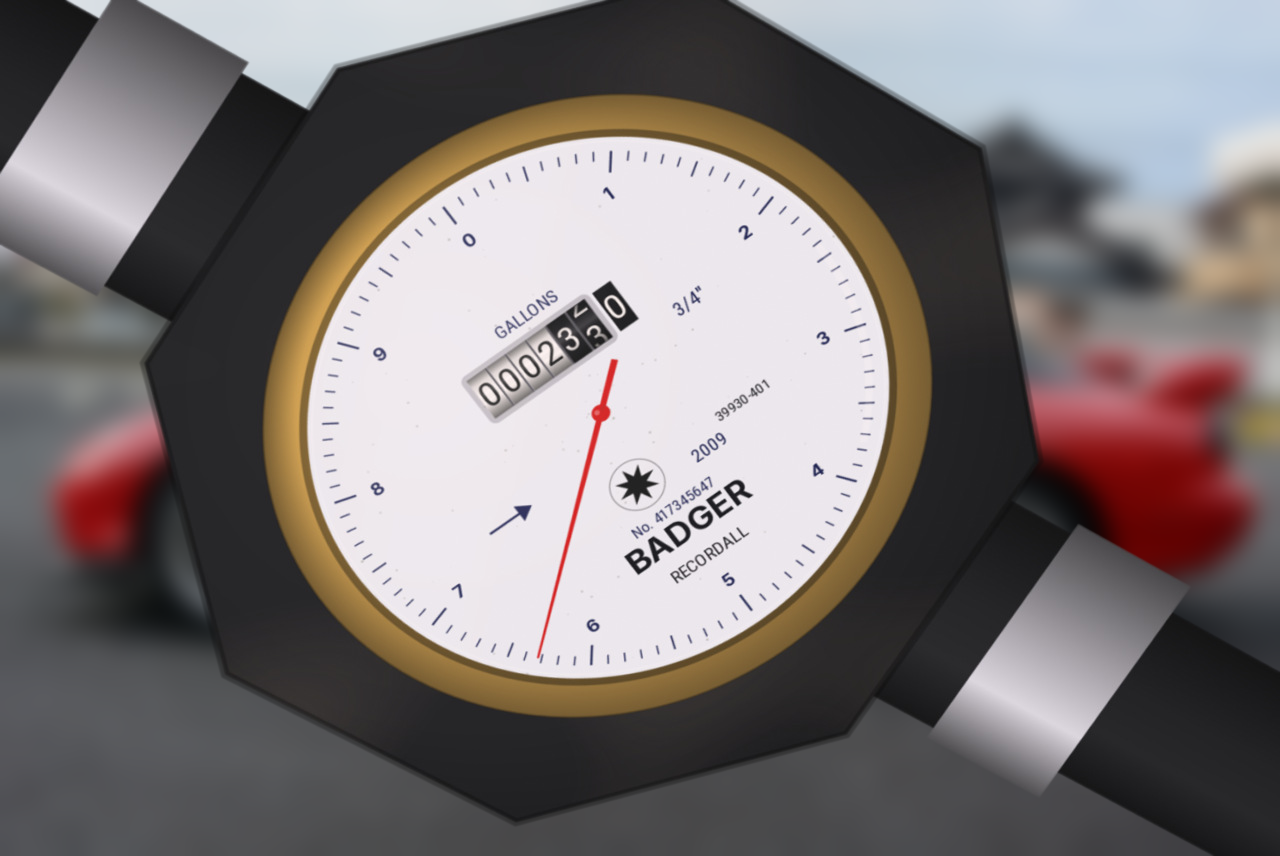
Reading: 2326.3 gal
